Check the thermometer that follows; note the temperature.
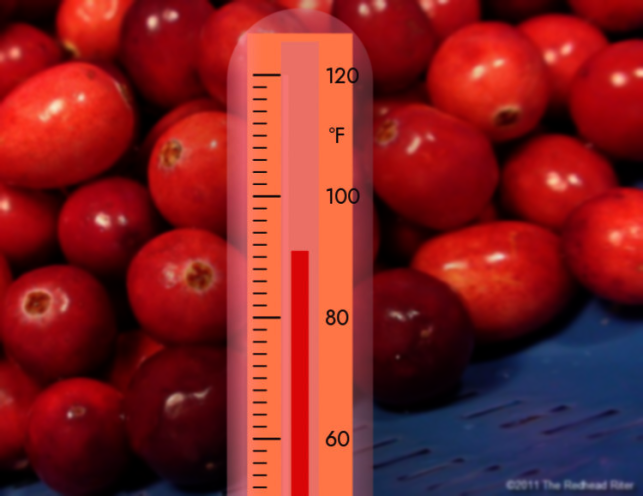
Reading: 91 °F
